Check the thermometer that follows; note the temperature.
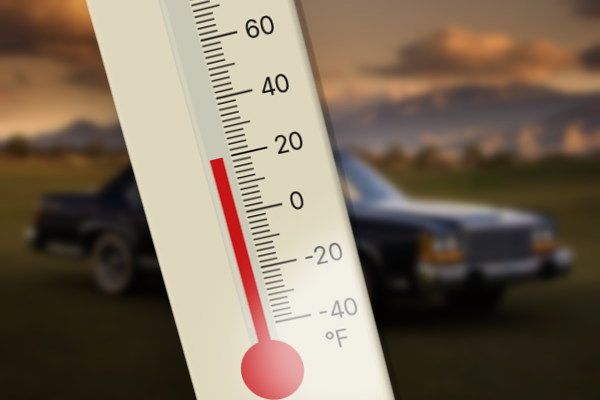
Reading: 20 °F
